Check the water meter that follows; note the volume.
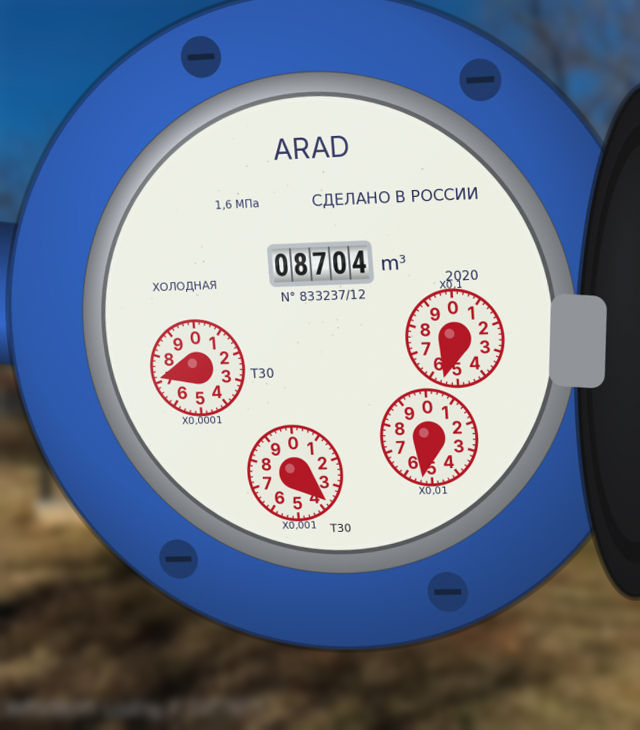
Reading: 8704.5537 m³
